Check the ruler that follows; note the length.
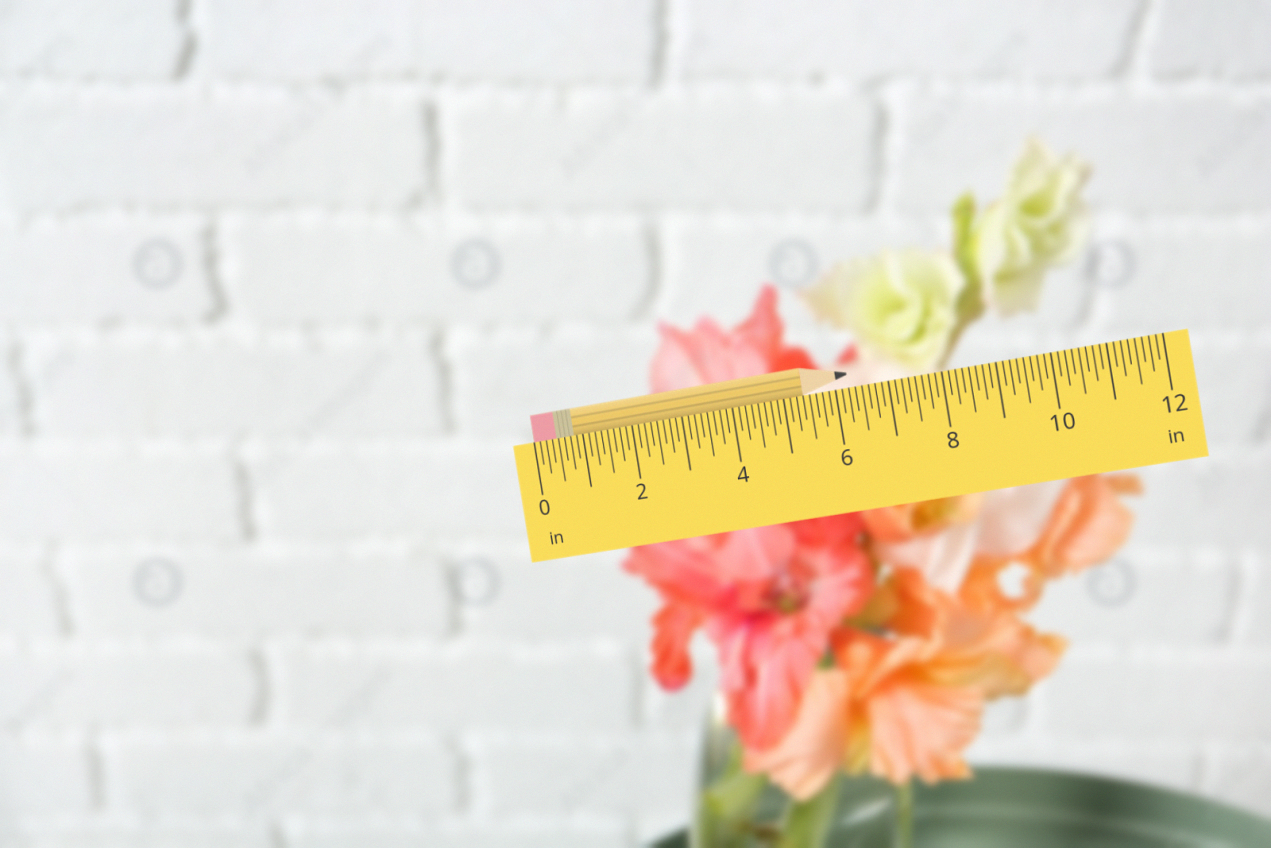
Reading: 6.25 in
